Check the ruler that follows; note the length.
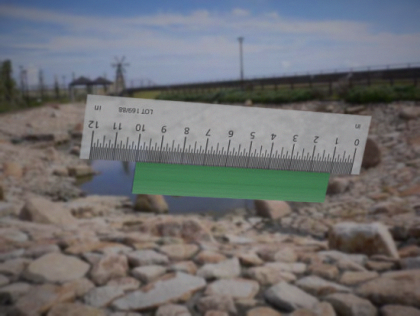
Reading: 9 in
